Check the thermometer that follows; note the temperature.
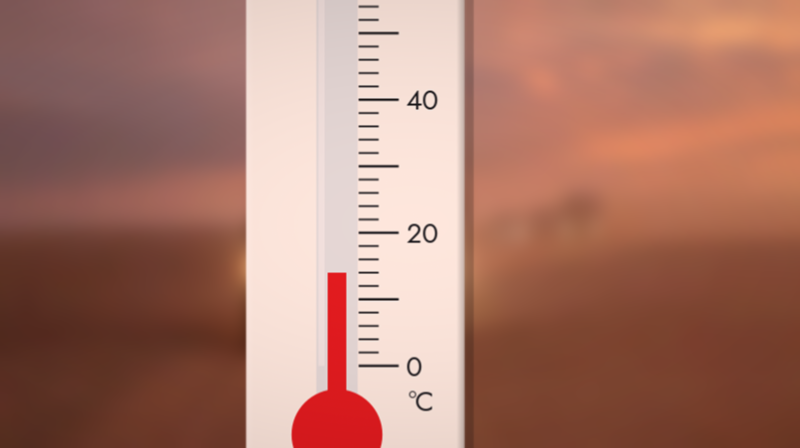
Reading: 14 °C
